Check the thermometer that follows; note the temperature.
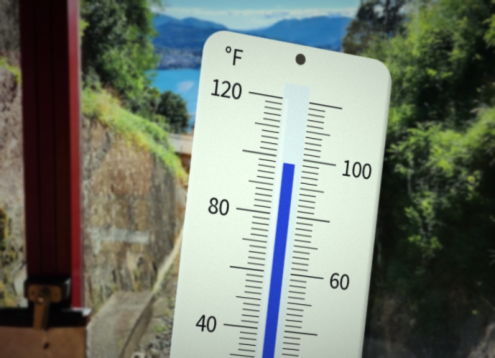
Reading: 98 °F
